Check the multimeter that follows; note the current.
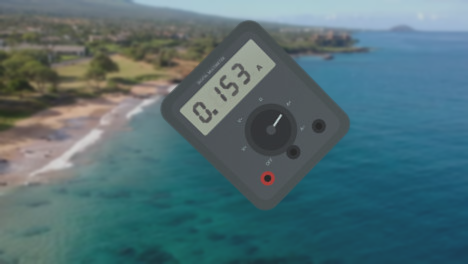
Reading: 0.153 A
